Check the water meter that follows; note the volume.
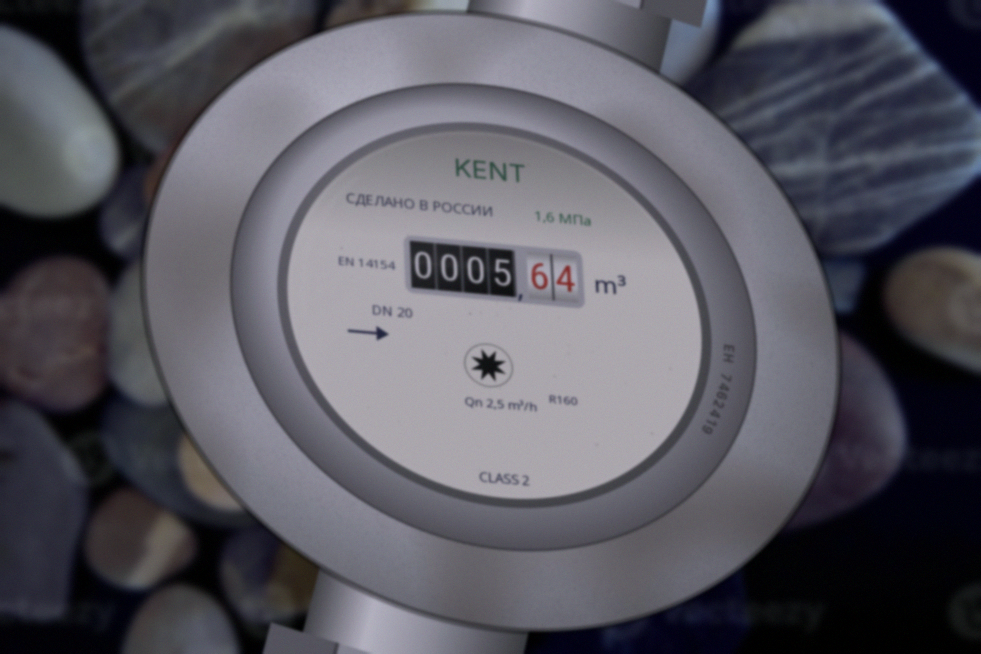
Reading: 5.64 m³
